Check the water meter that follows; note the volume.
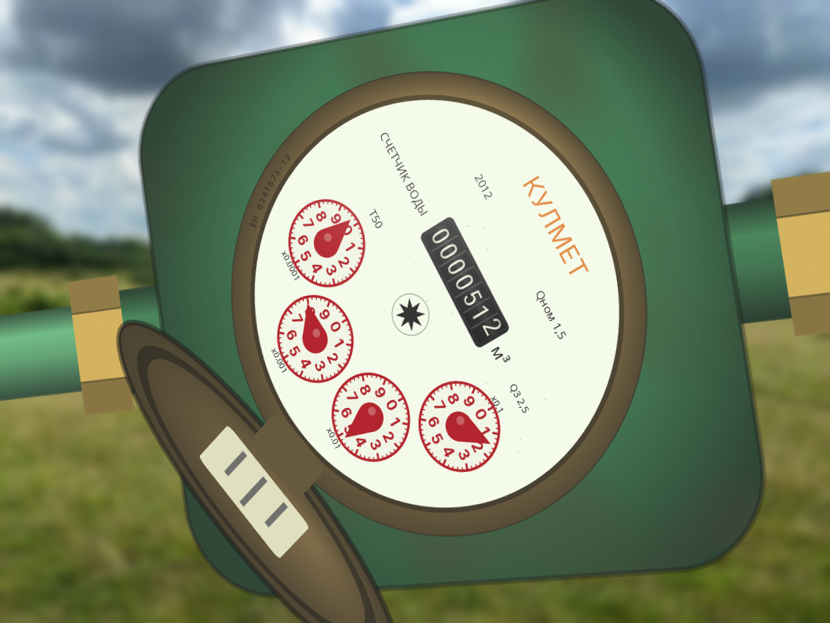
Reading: 512.1479 m³
